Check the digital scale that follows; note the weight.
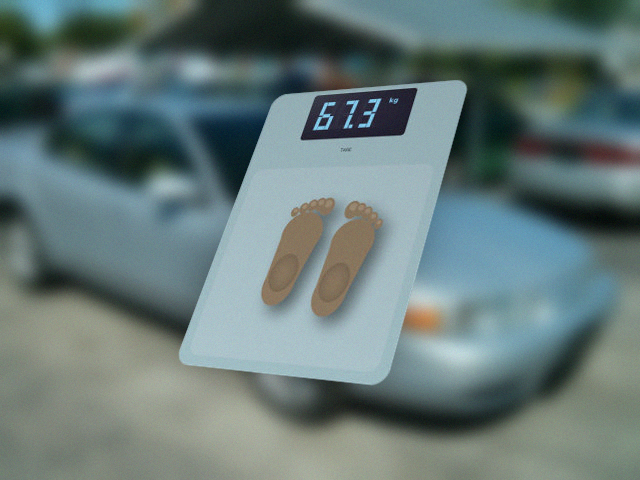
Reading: 67.3 kg
